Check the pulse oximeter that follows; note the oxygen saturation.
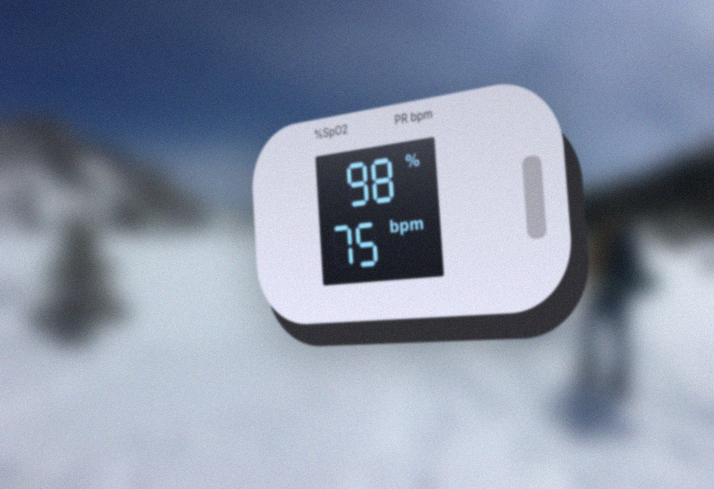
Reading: 98 %
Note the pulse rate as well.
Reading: 75 bpm
